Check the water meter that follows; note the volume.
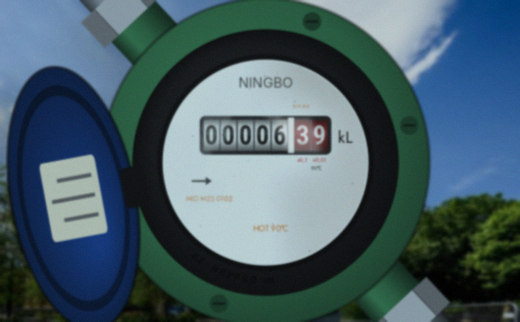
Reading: 6.39 kL
